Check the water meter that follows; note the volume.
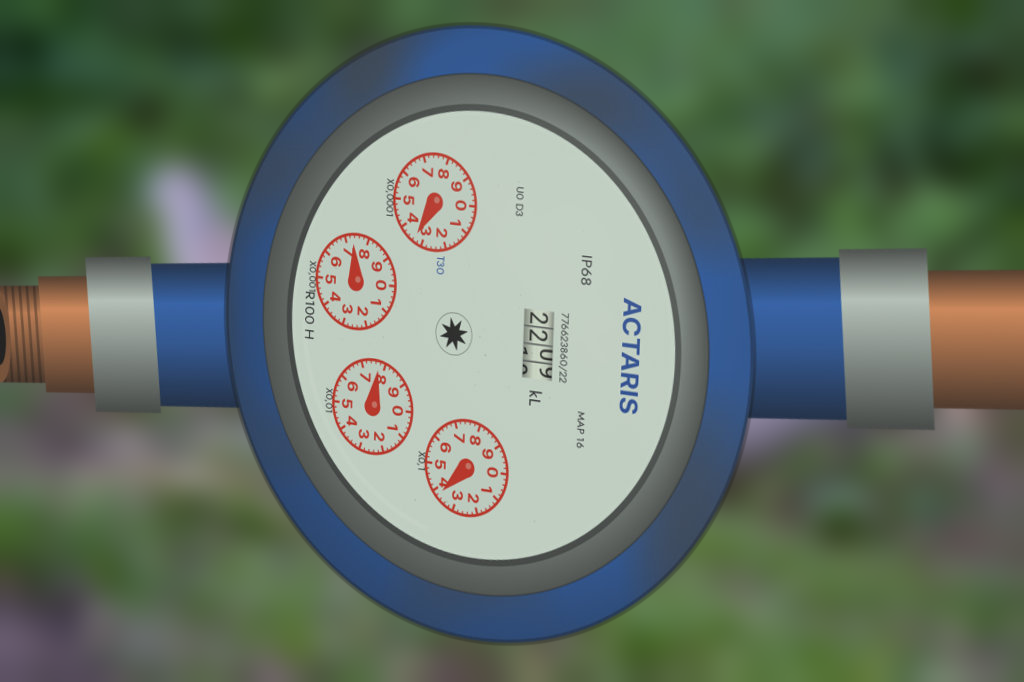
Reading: 2209.3773 kL
